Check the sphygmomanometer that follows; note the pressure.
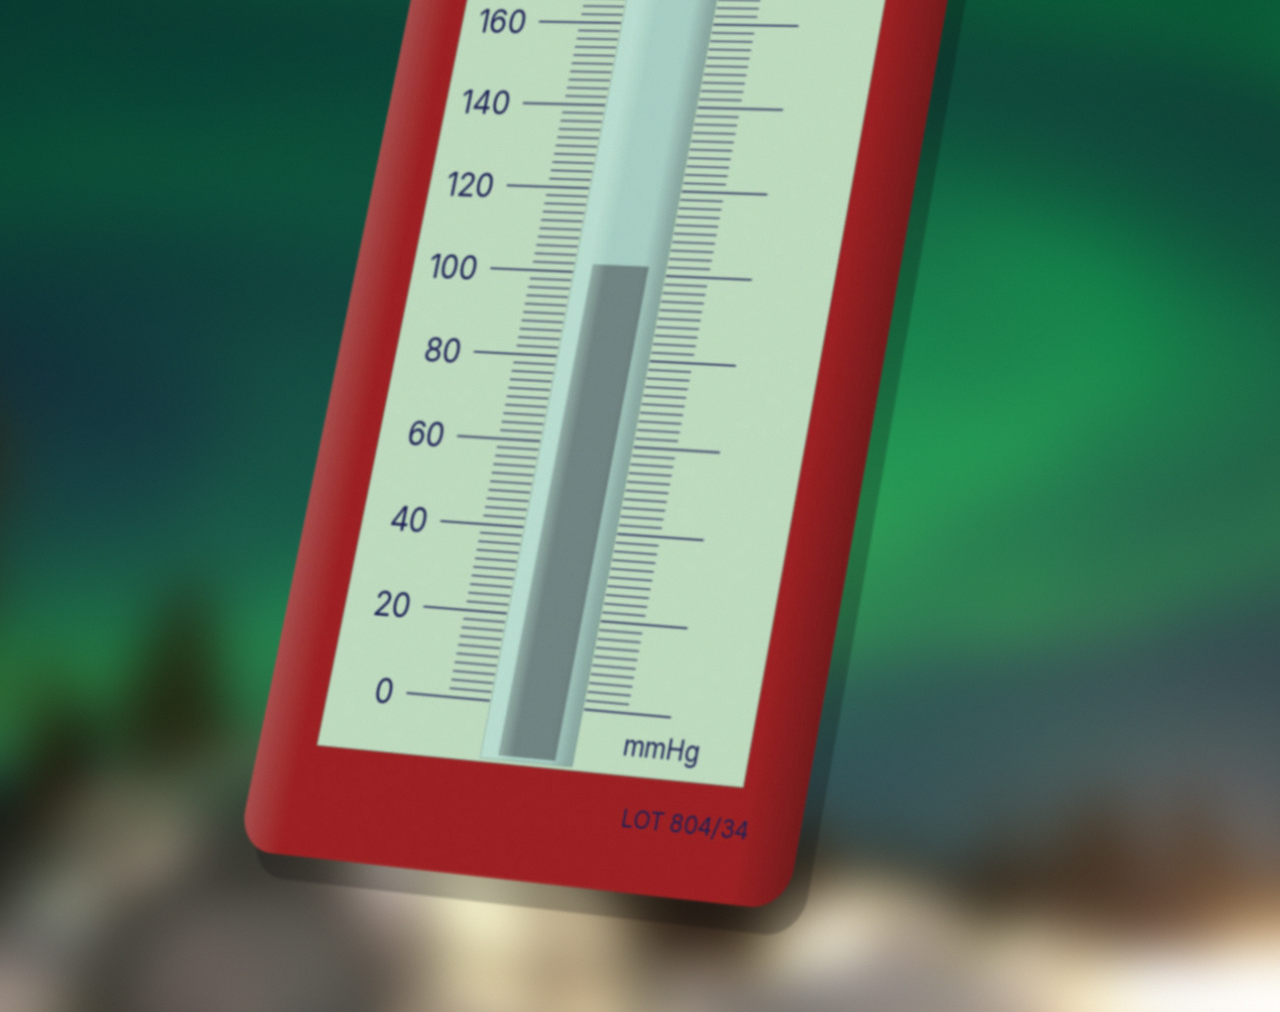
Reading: 102 mmHg
